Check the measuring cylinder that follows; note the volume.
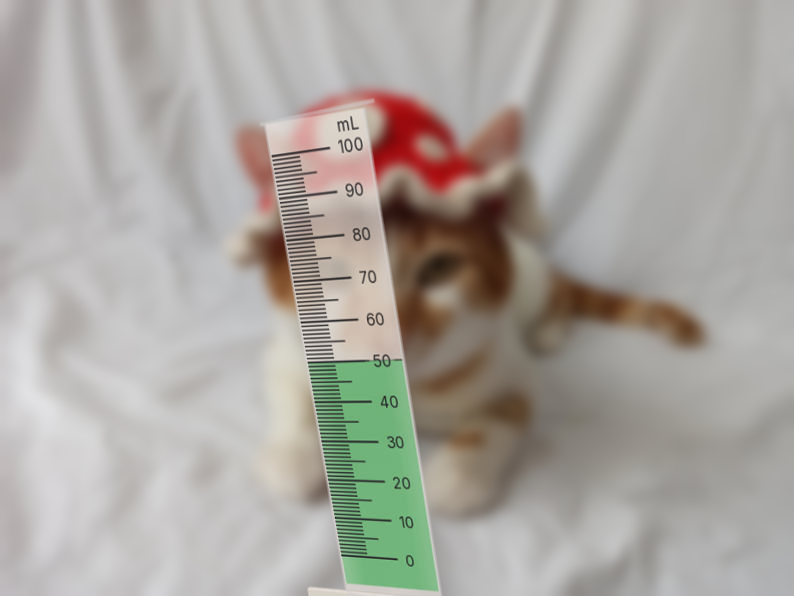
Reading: 50 mL
